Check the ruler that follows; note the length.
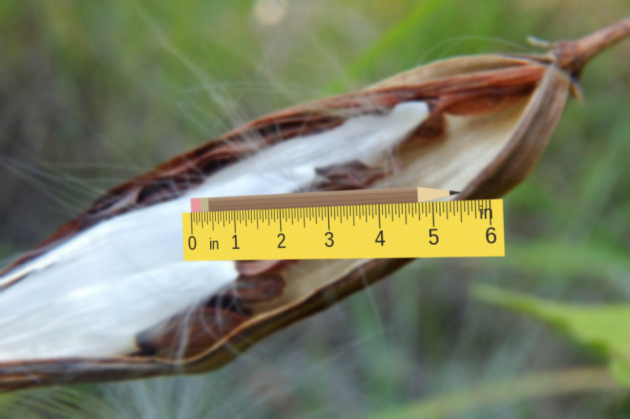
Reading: 5.5 in
